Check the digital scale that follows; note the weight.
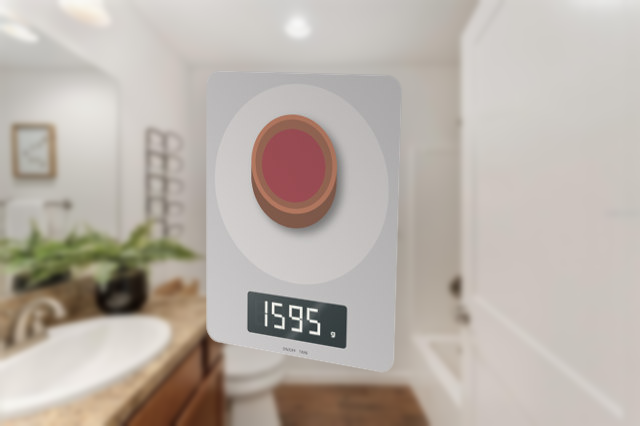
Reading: 1595 g
